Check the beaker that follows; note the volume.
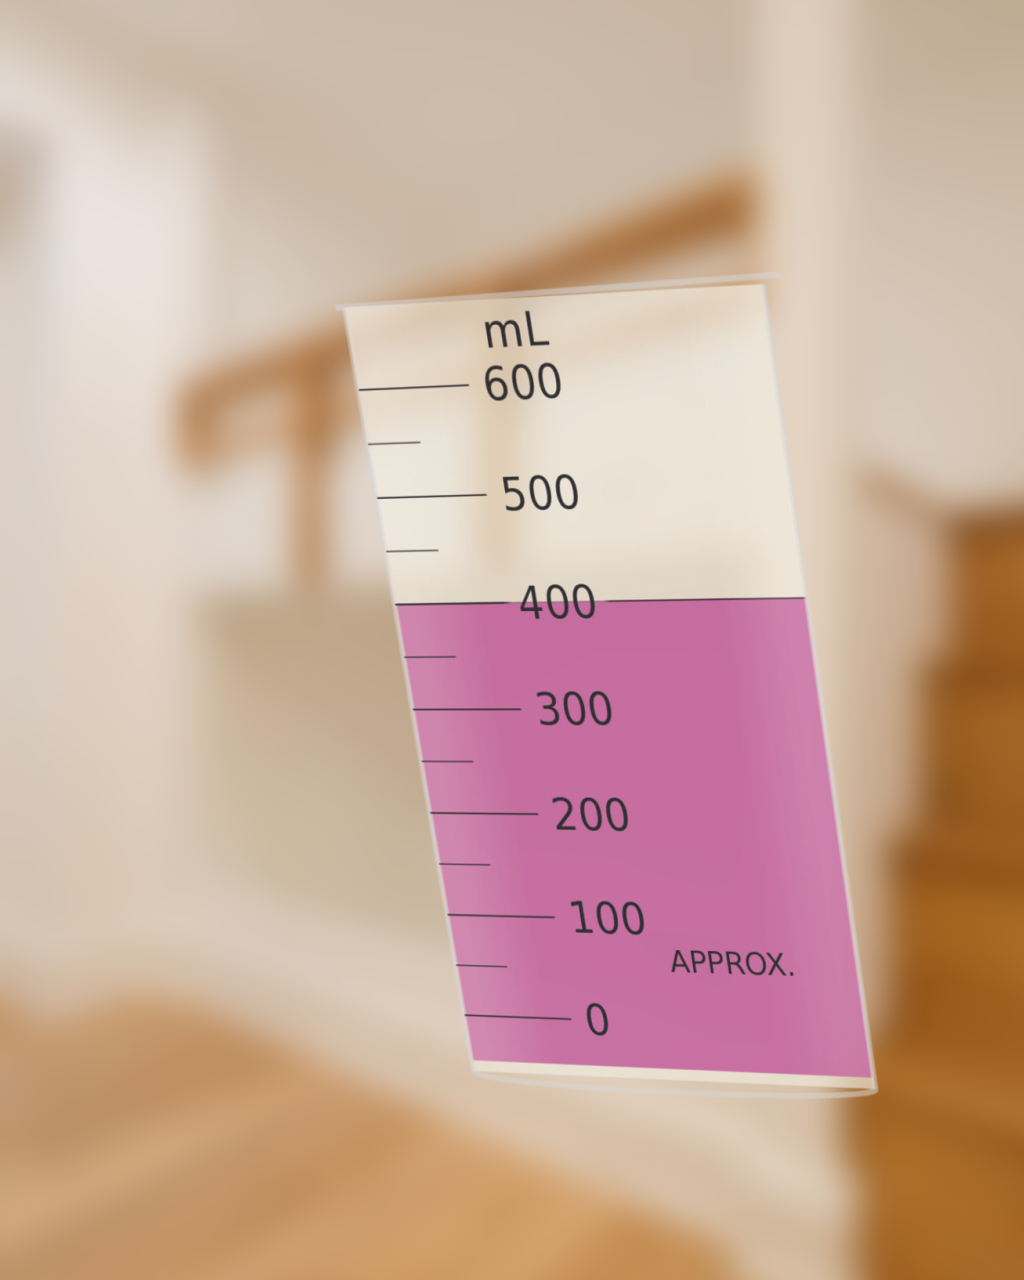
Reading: 400 mL
